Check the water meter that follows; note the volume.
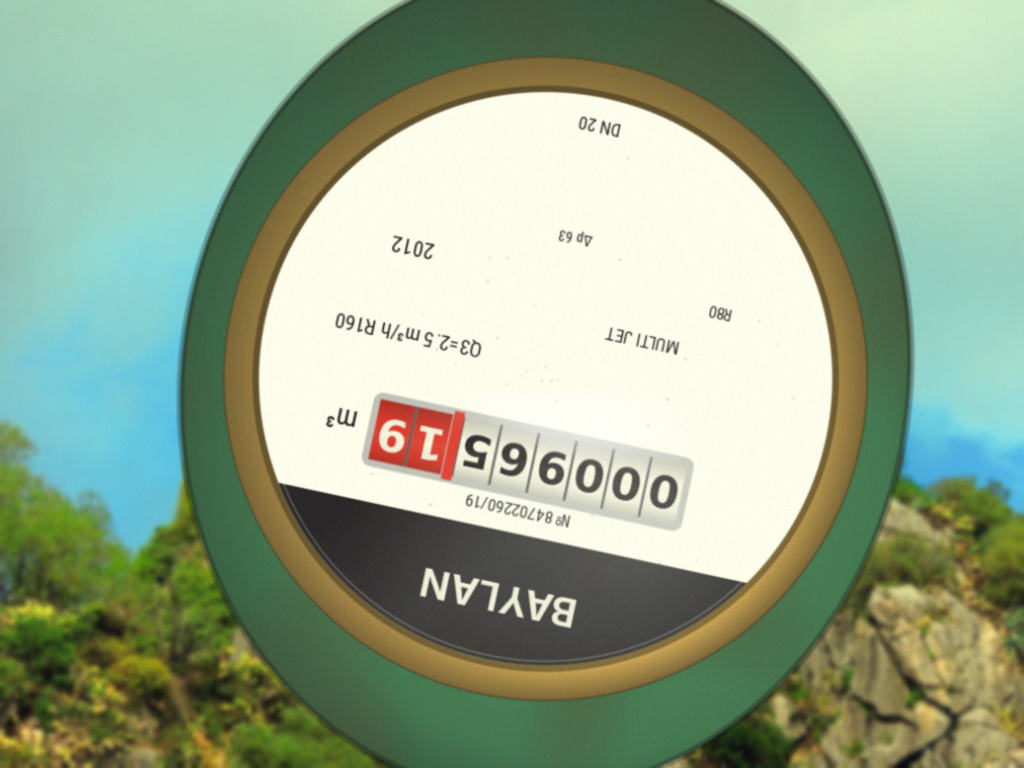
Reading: 965.19 m³
